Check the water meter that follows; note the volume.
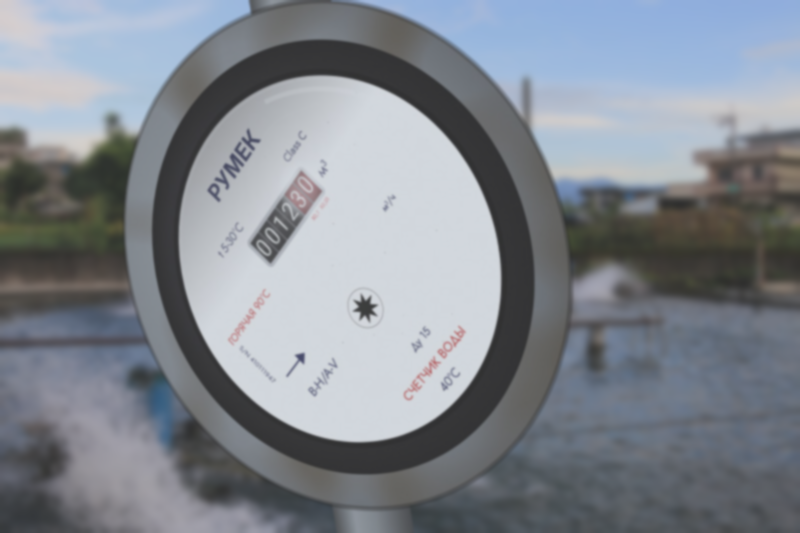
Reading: 12.30 m³
